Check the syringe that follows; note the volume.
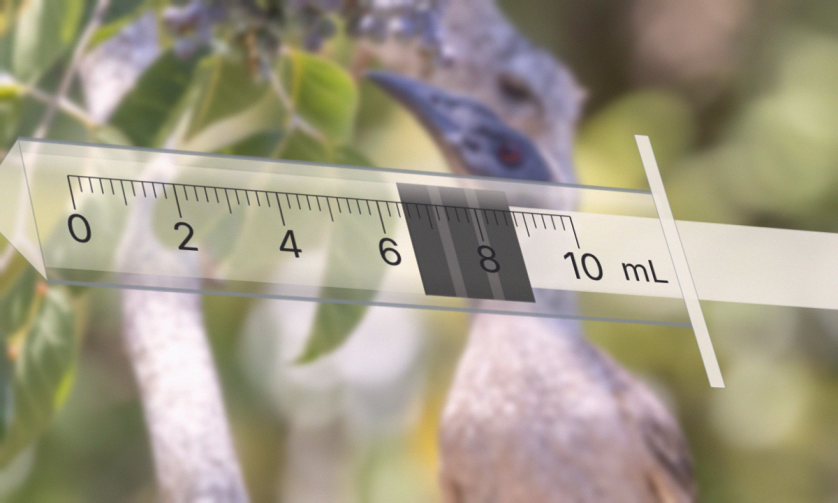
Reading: 6.5 mL
